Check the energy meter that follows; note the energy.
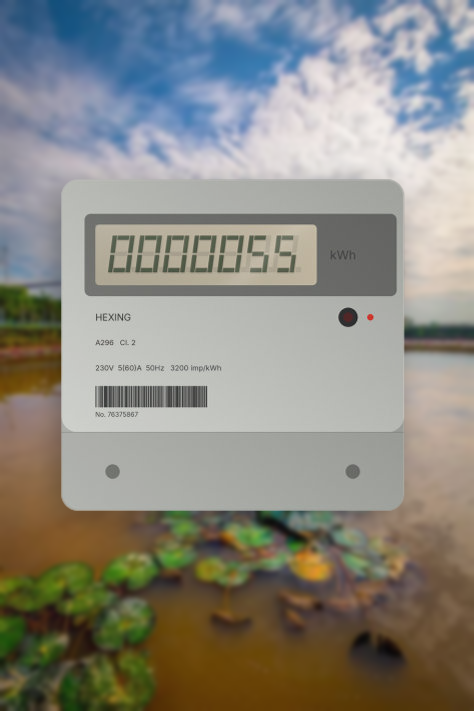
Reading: 55 kWh
